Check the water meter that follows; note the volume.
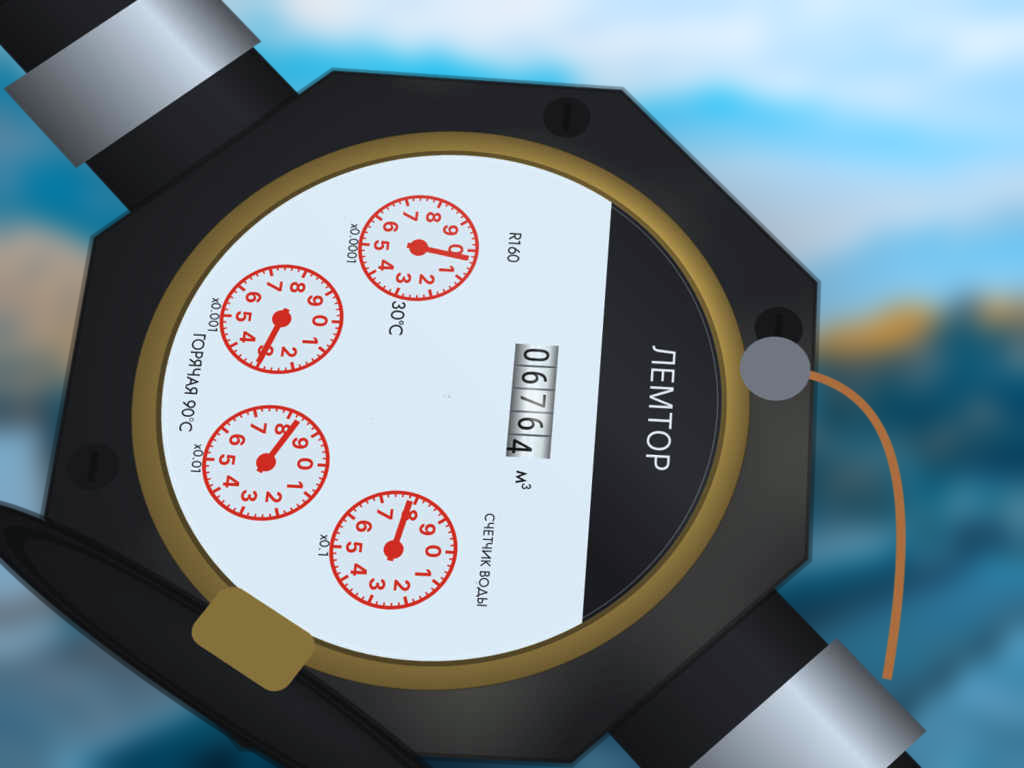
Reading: 6763.7830 m³
